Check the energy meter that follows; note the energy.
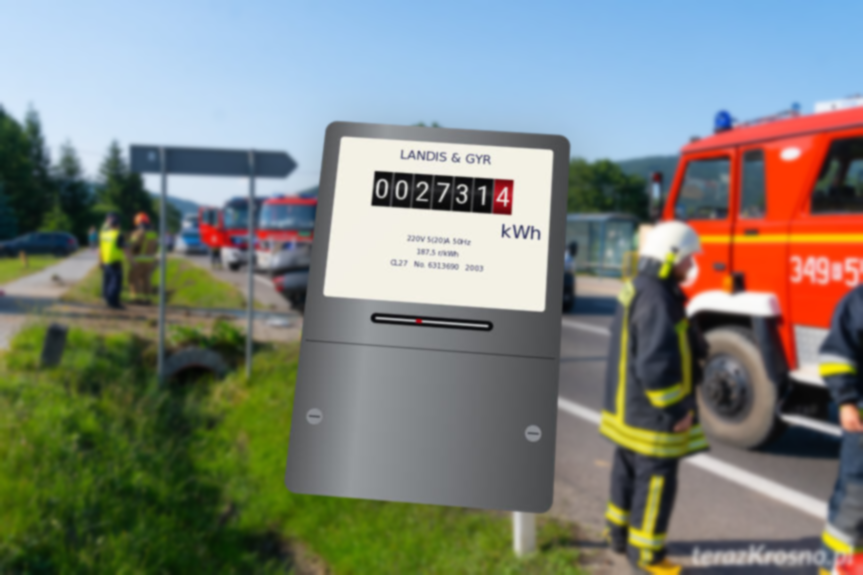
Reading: 2731.4 kWh
